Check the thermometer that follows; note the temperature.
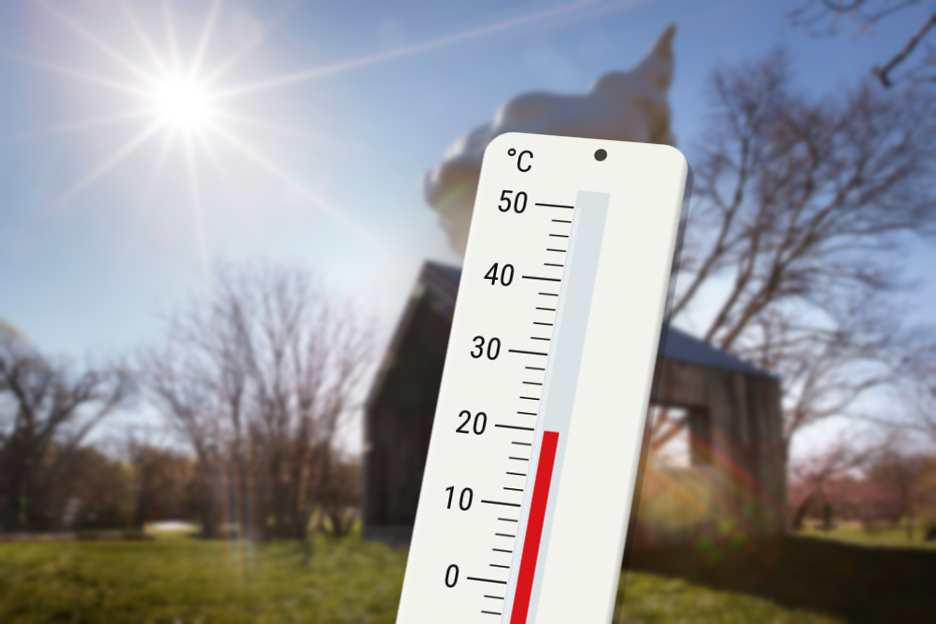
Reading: 20 °C
